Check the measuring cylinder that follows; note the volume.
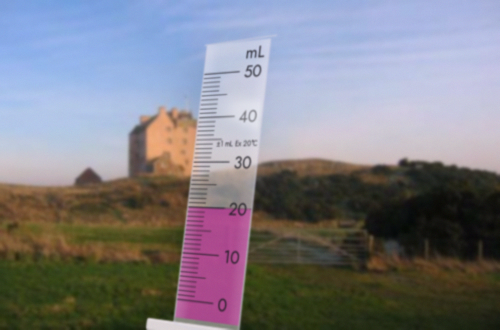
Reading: 20 mL
